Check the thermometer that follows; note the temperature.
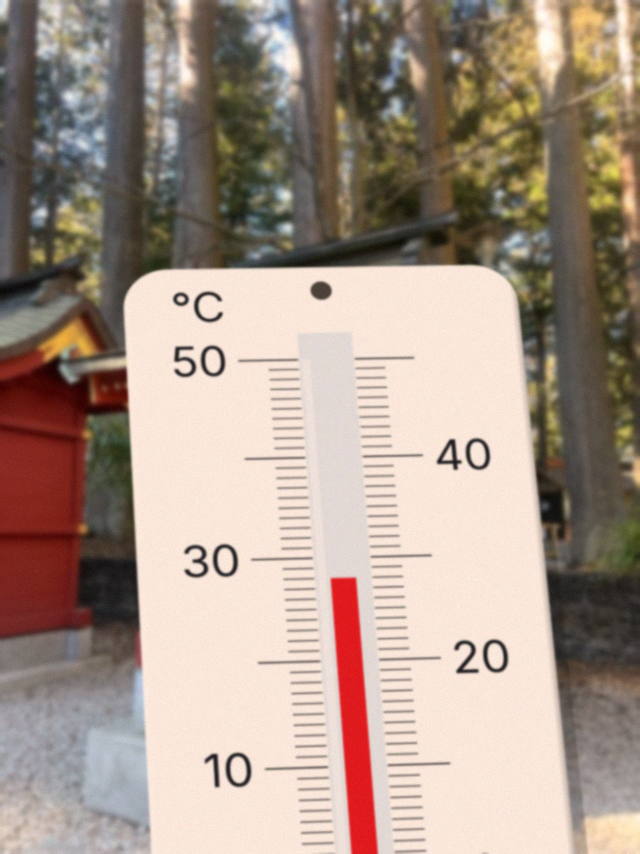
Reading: 28 °C
